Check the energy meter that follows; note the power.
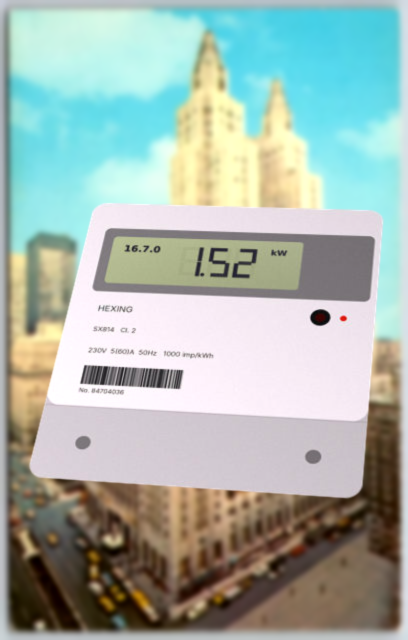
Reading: 1.52 kW
